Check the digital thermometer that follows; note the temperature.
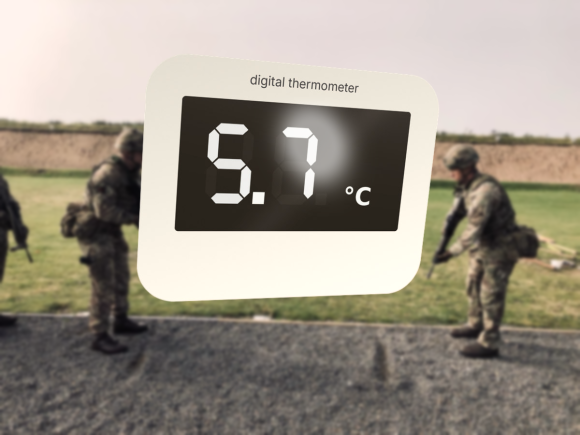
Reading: 5.7 °C
